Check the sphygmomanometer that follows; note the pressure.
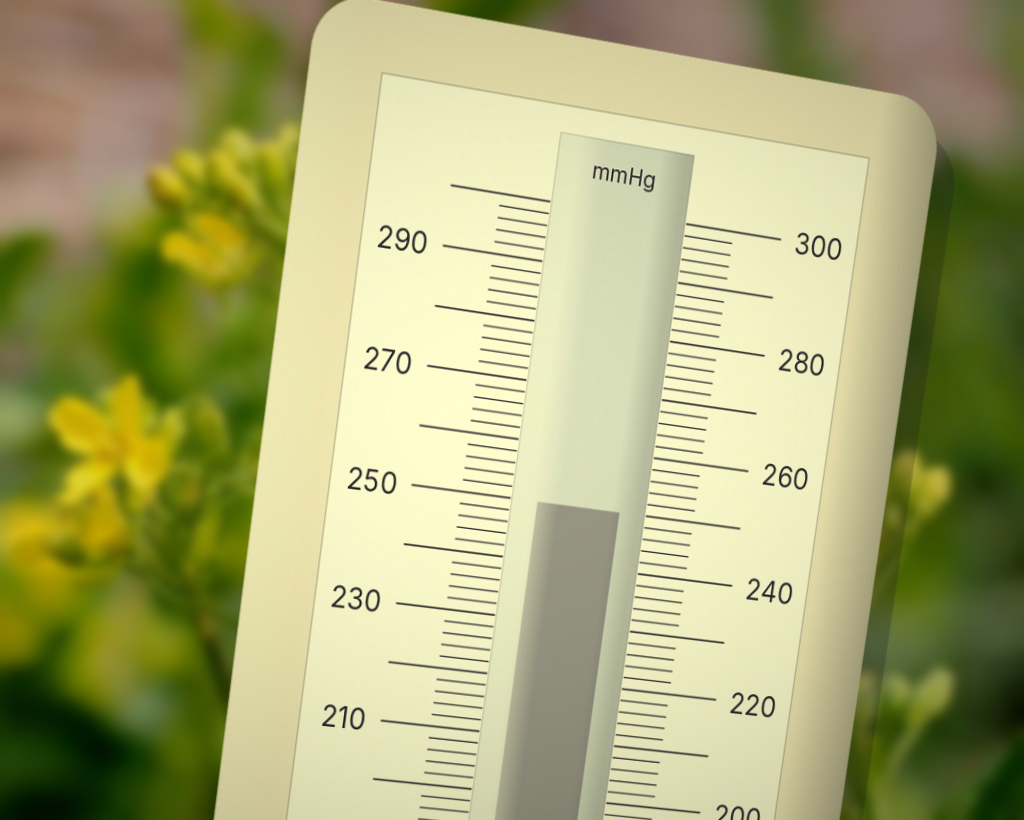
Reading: 250 mmHg
